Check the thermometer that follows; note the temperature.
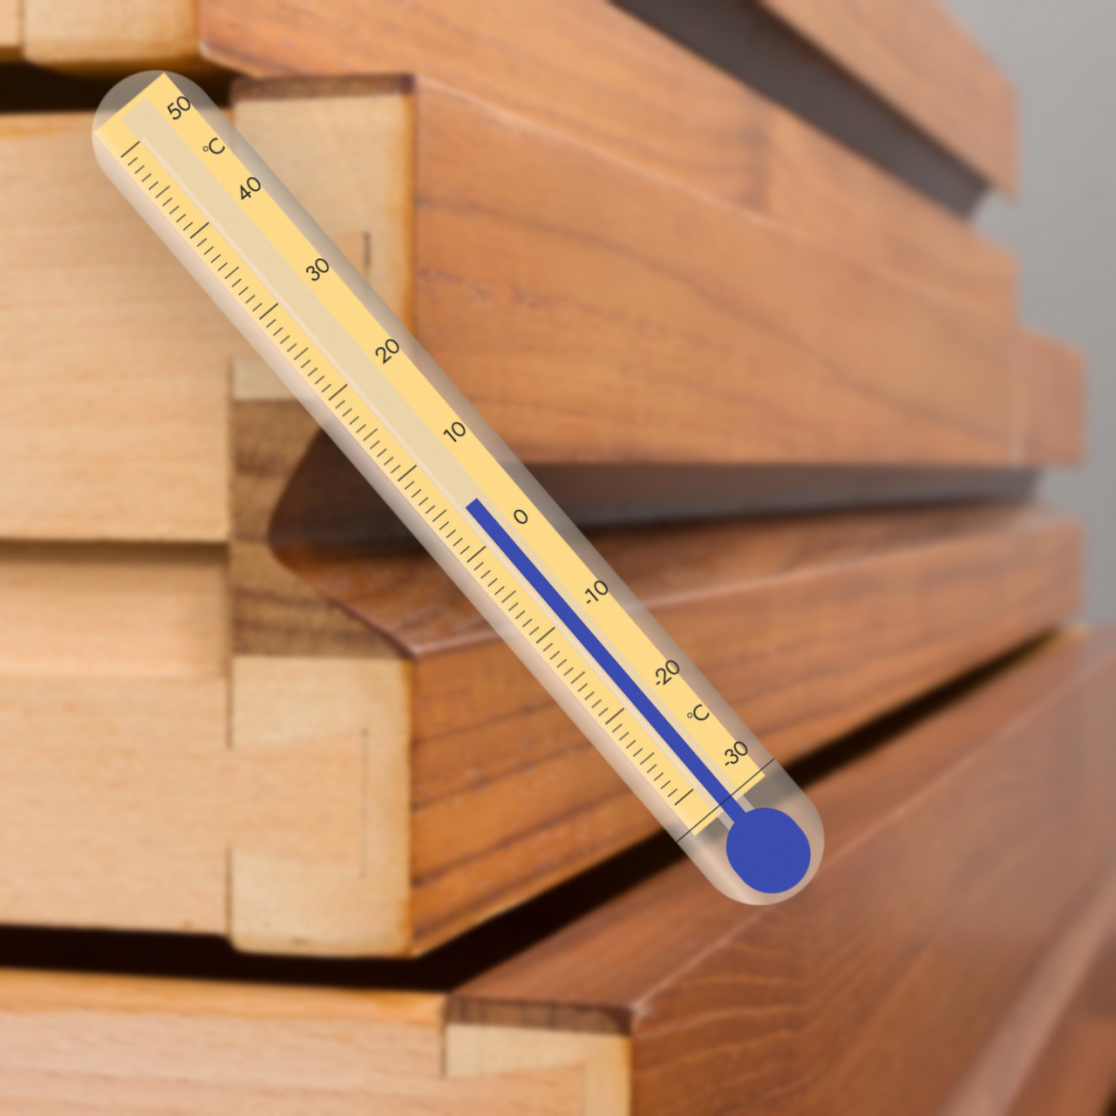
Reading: 4 °C
